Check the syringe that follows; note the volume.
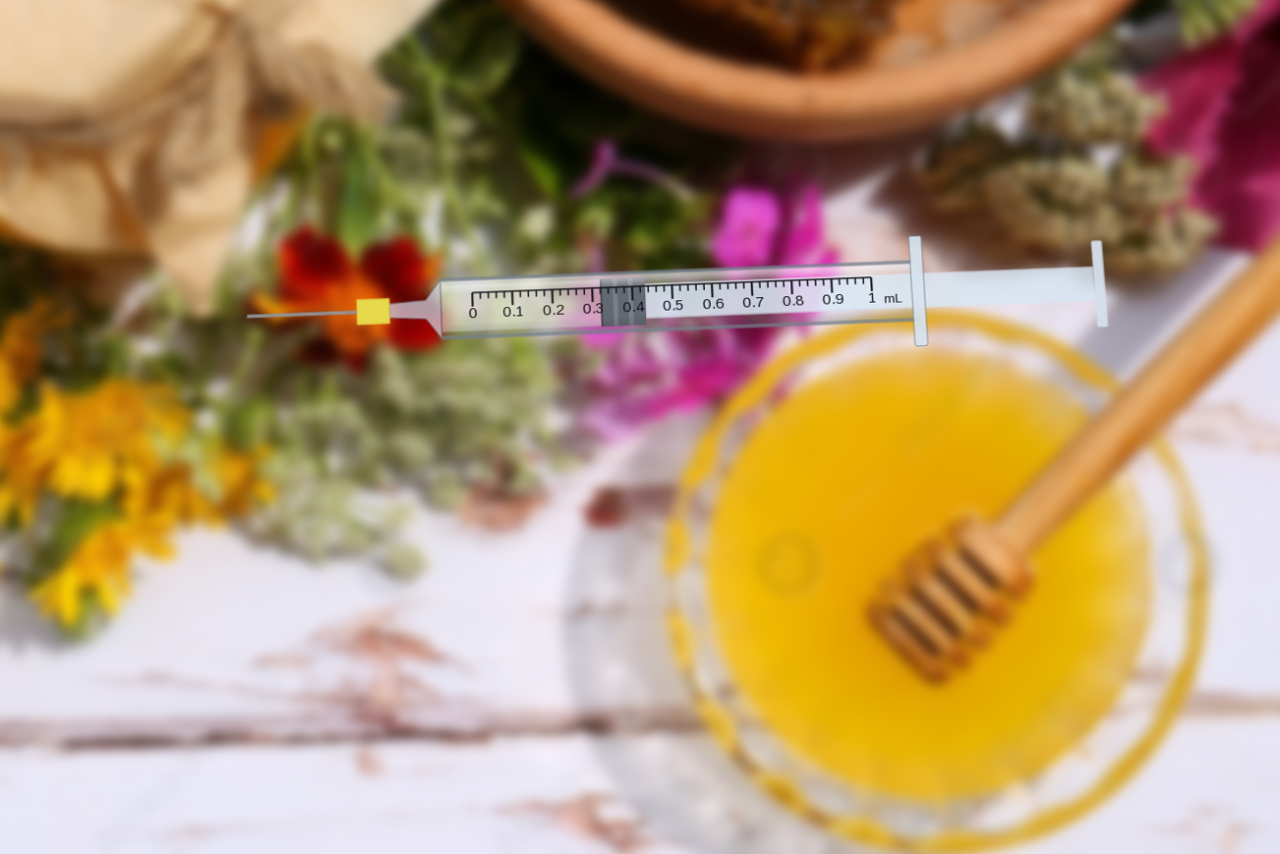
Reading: 0.32 mL
